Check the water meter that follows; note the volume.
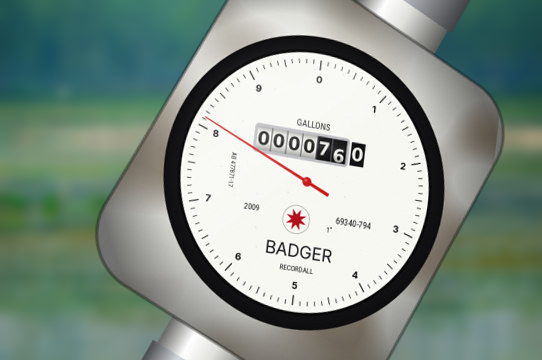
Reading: 758.1 gal
